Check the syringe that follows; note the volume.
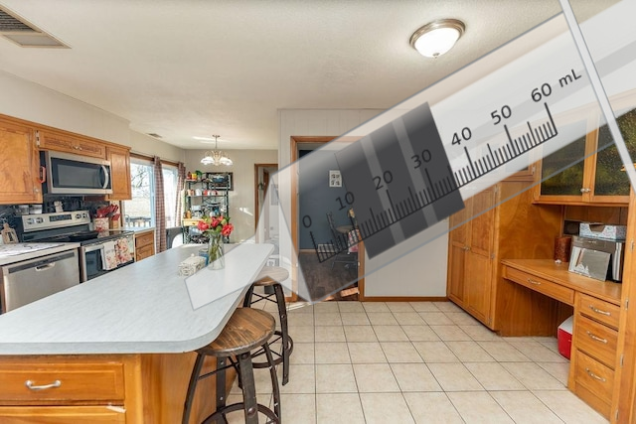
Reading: 11 mL
